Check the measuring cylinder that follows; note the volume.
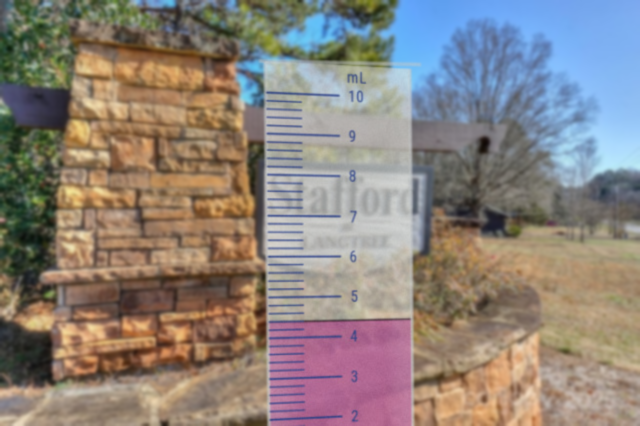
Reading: 4.4 mL
